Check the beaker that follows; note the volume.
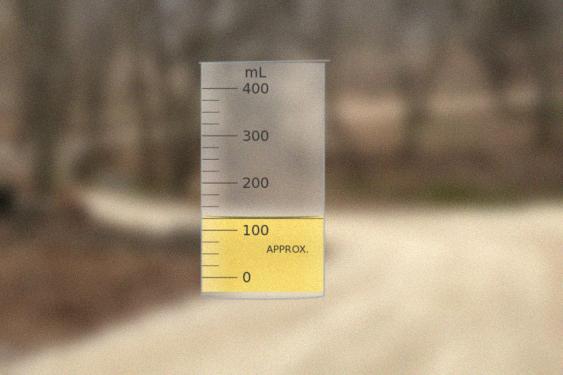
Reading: 125 mL
